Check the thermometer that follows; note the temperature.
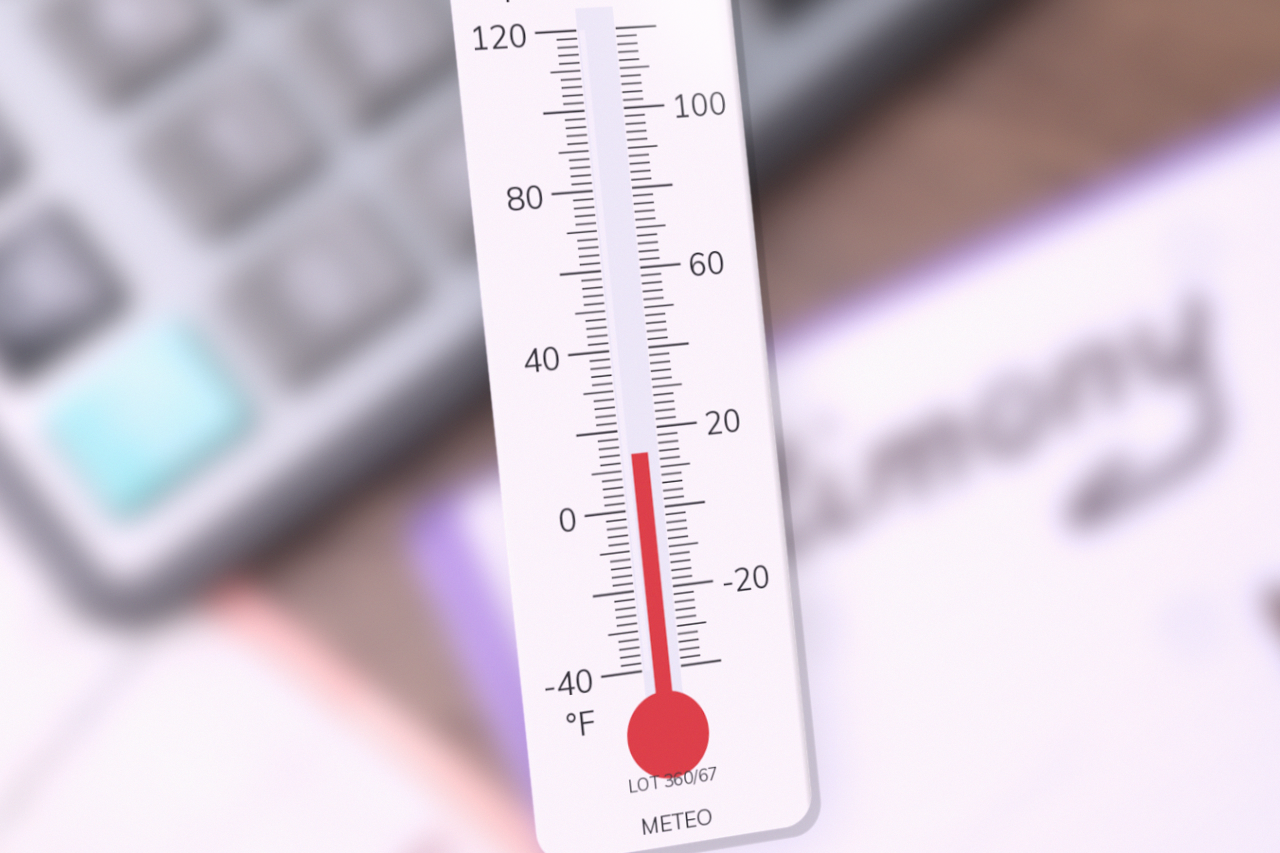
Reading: 14 °F
